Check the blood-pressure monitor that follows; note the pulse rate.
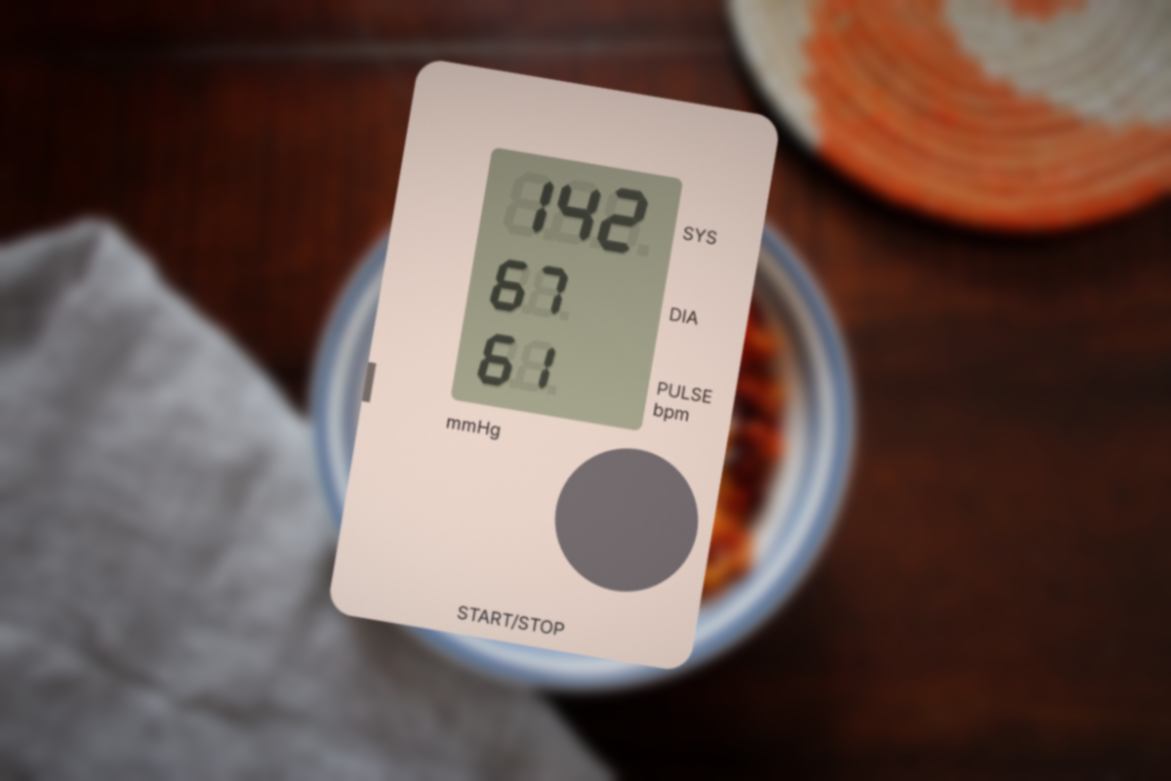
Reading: 61 bpm
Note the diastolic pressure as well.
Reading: 67 mmHg
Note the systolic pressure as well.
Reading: 142 mmHg
